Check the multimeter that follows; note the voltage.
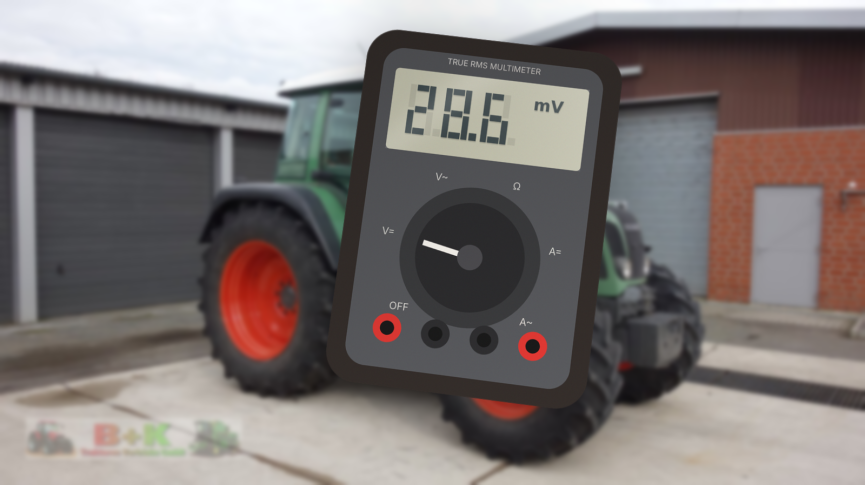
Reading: 28.6 mV
